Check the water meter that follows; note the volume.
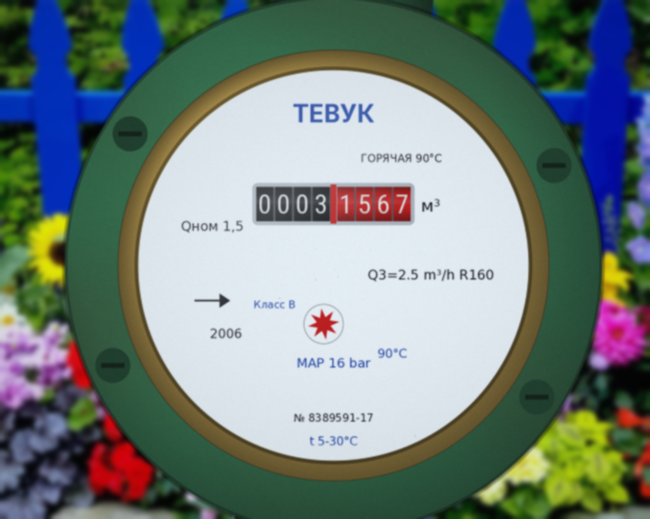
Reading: 3.1567 m³
